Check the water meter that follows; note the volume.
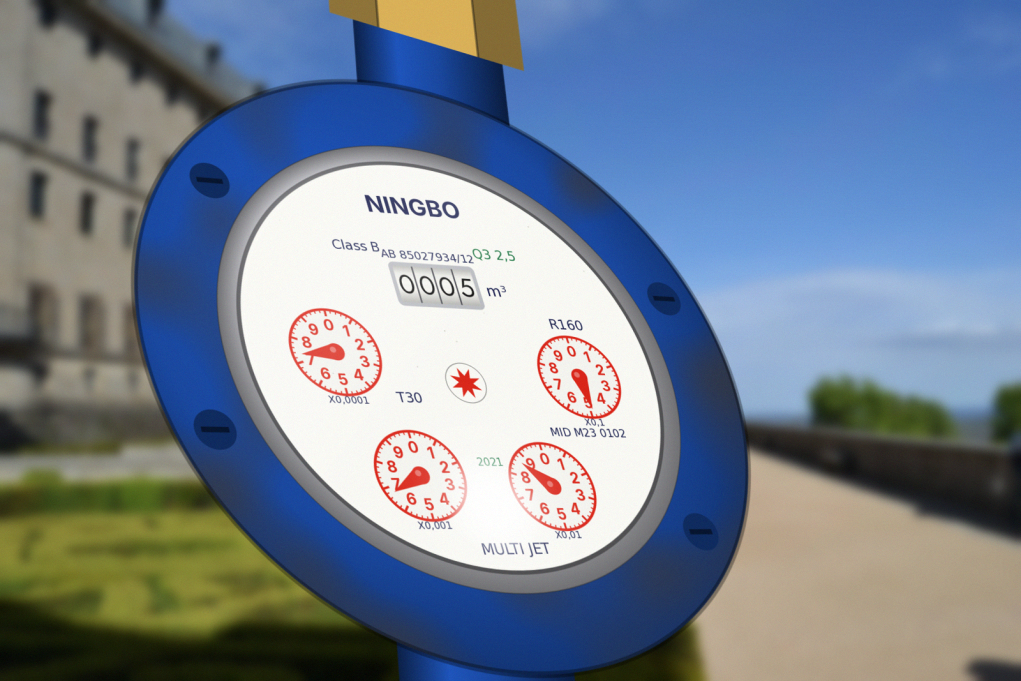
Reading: 5.4867 m³
